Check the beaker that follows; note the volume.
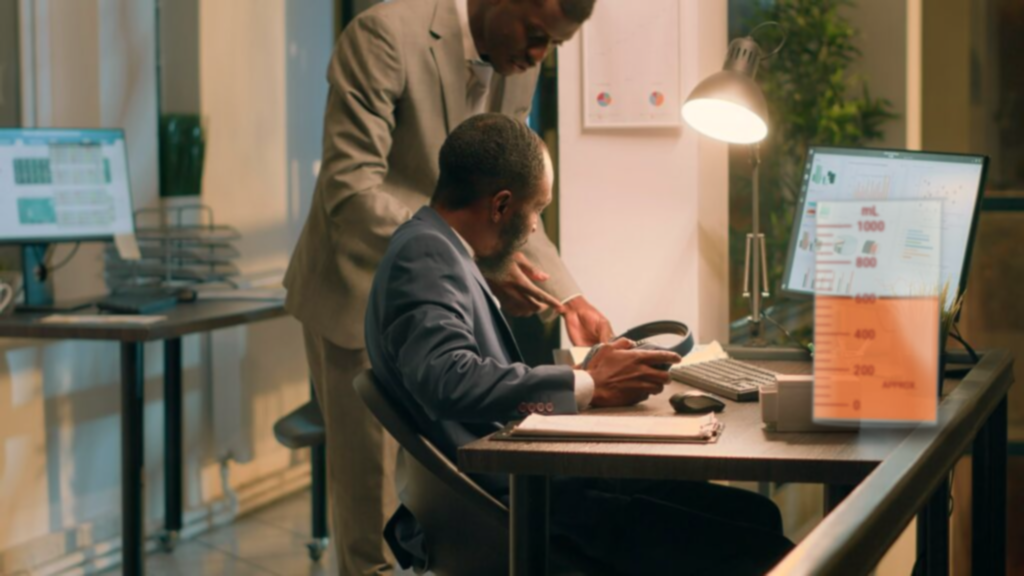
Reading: 600 mL
